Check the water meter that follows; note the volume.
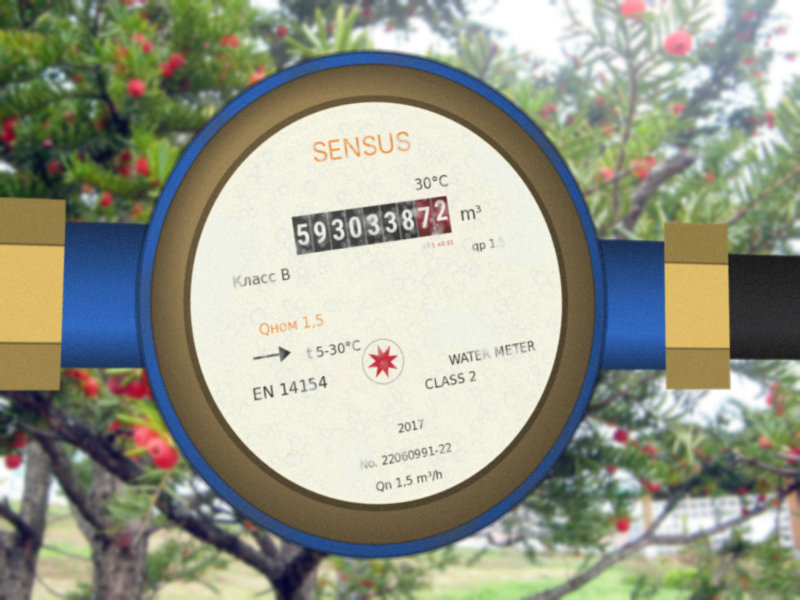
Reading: 5930338.72 m³
